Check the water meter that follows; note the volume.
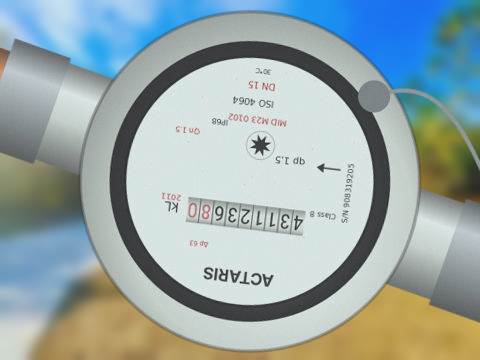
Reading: 4311236.80 kL
